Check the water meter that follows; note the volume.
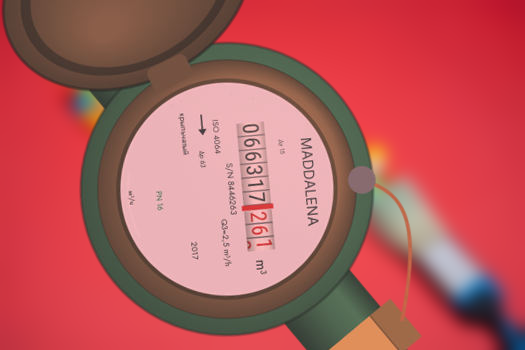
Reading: 66317.261 m³
